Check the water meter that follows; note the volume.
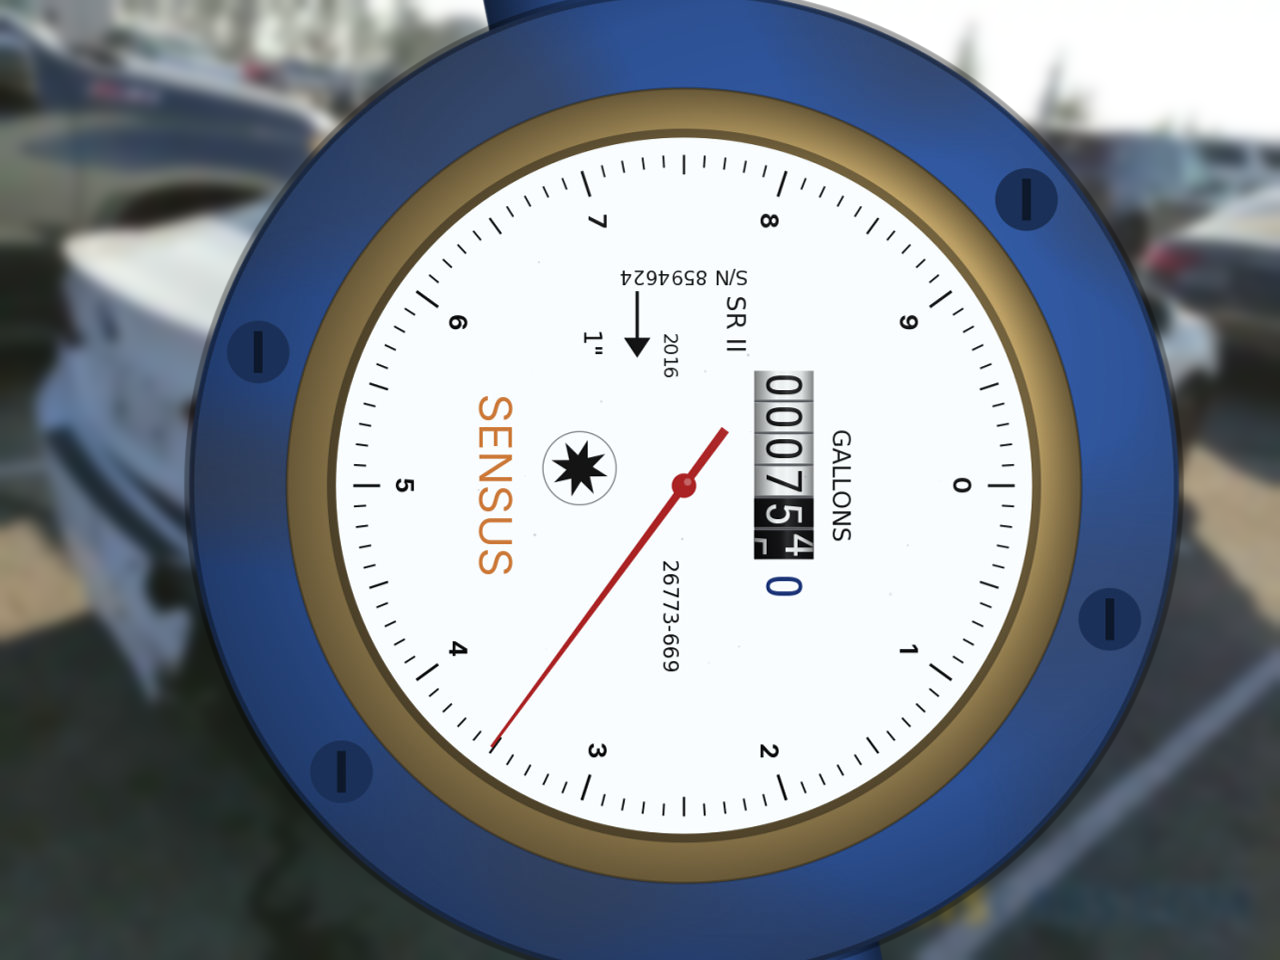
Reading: 7543.5 gal
